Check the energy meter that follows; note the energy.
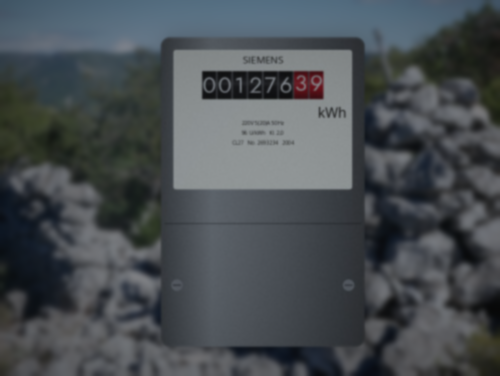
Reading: 1276.39 kWh
